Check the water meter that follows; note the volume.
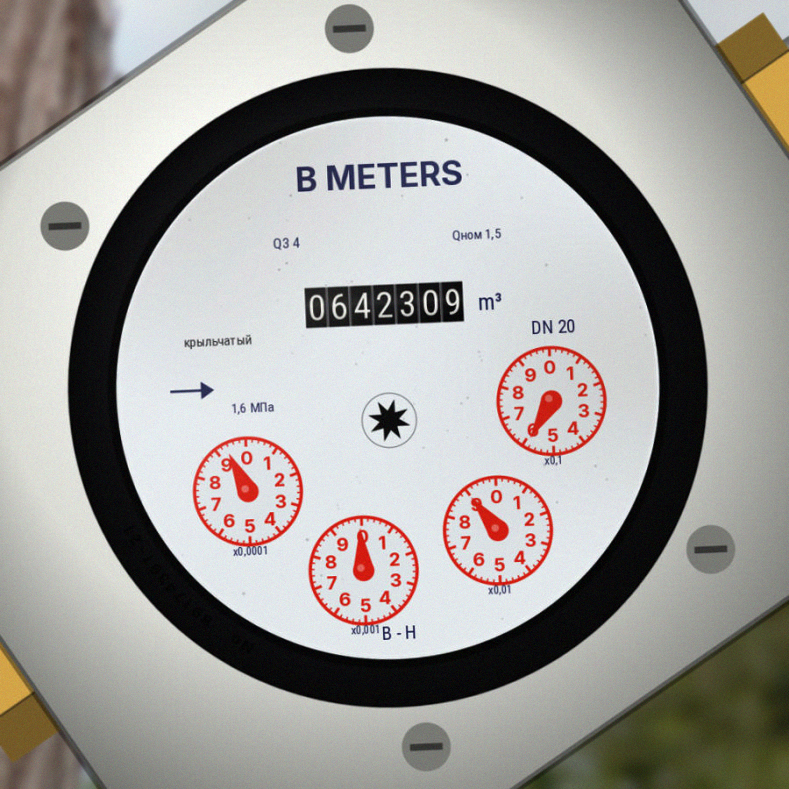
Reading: 642309.5899 m³
